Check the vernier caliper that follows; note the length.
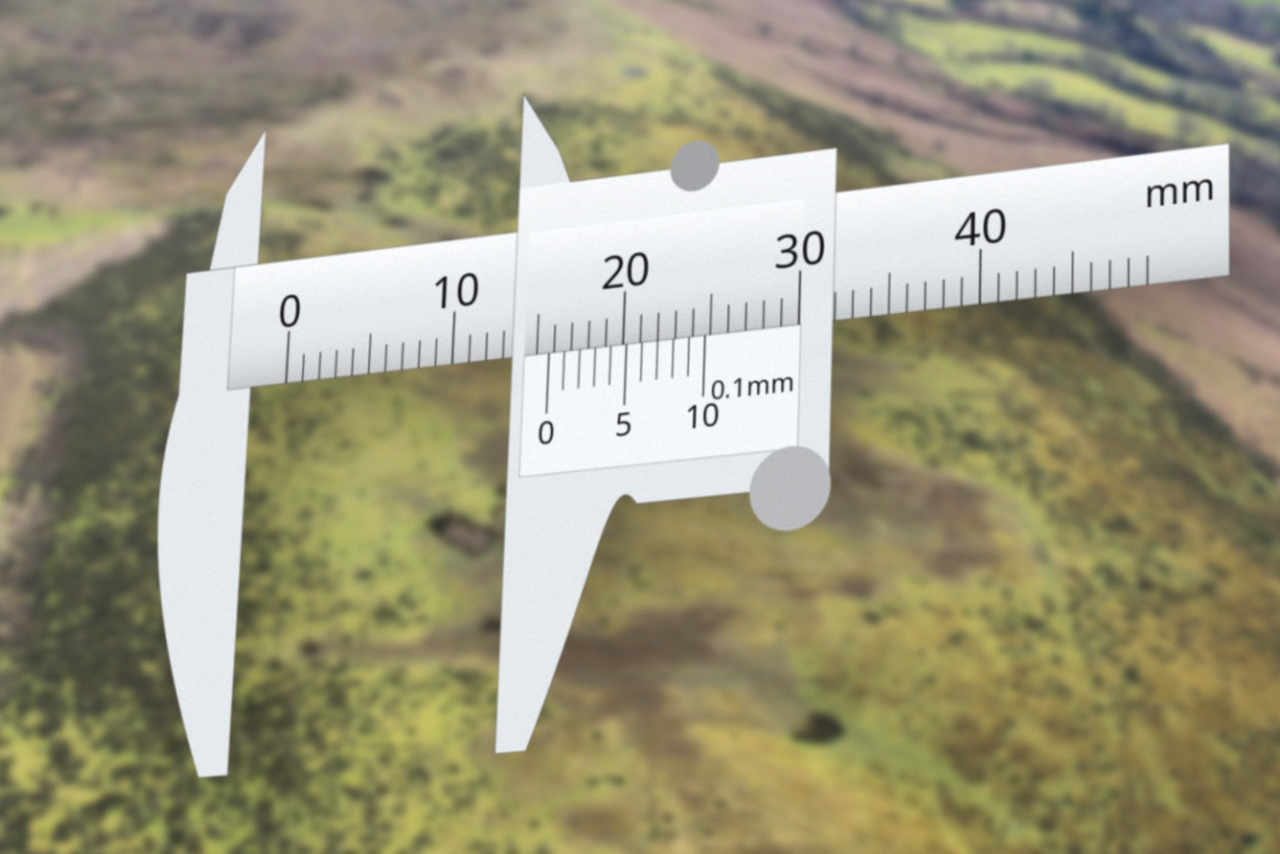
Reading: 15.7 mm
